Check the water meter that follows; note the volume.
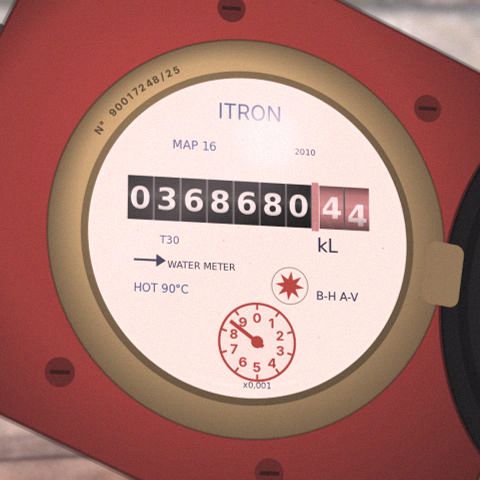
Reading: 368680.438 kL
